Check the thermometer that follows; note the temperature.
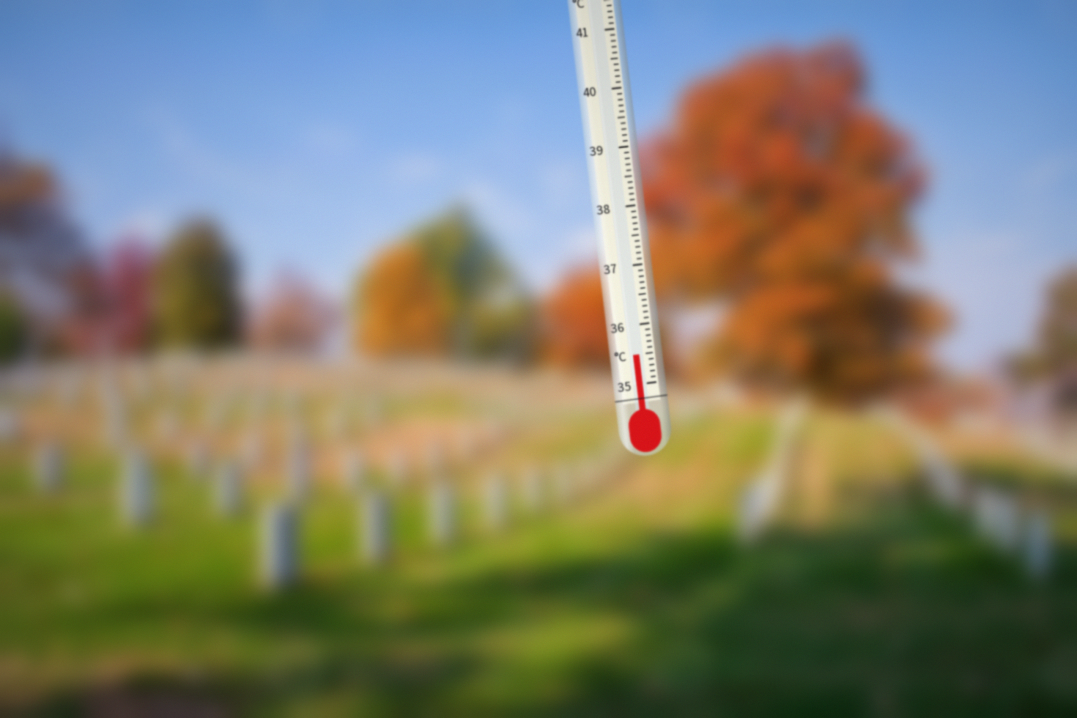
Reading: 35.5 °C
